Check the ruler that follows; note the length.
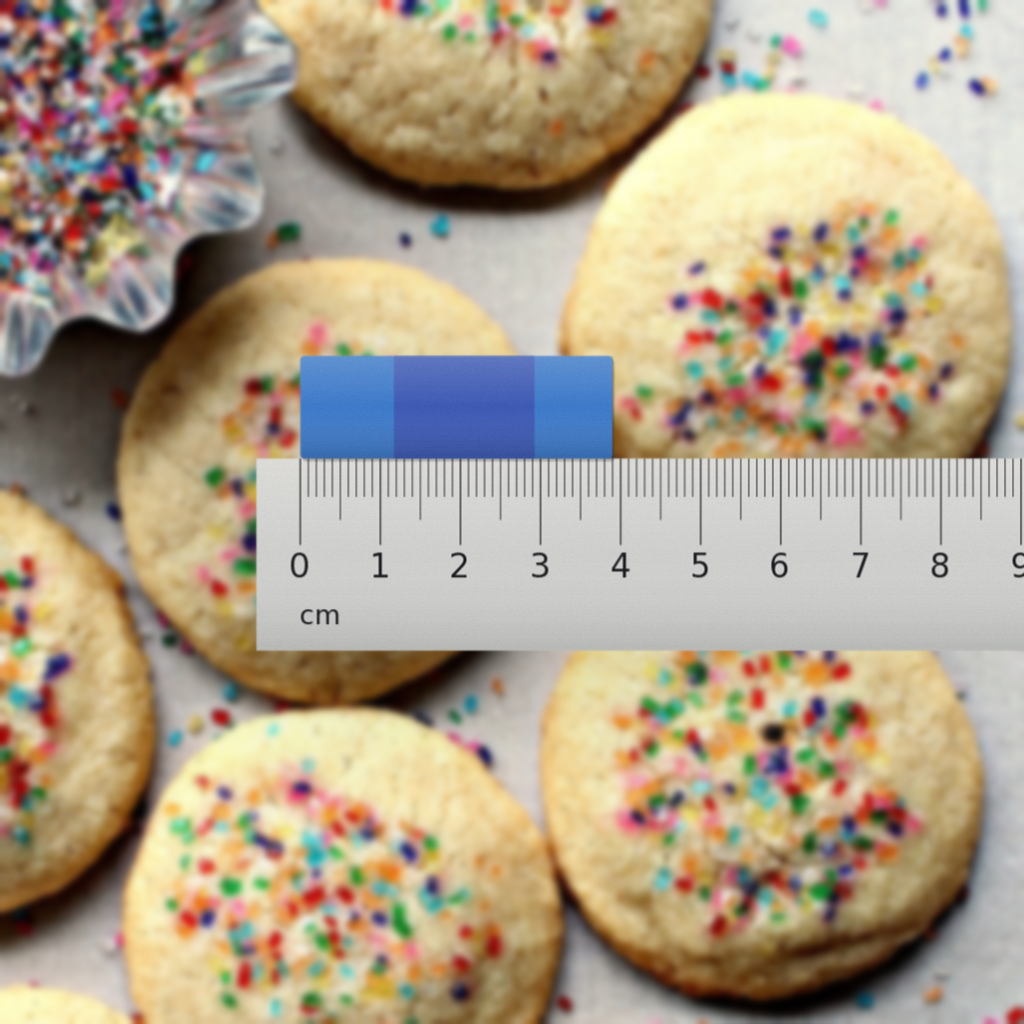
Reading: 3.9 cm
